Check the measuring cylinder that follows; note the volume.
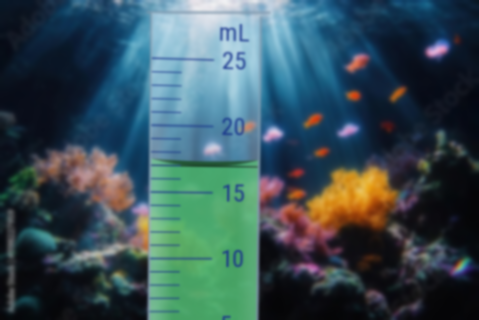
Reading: 17 mL
